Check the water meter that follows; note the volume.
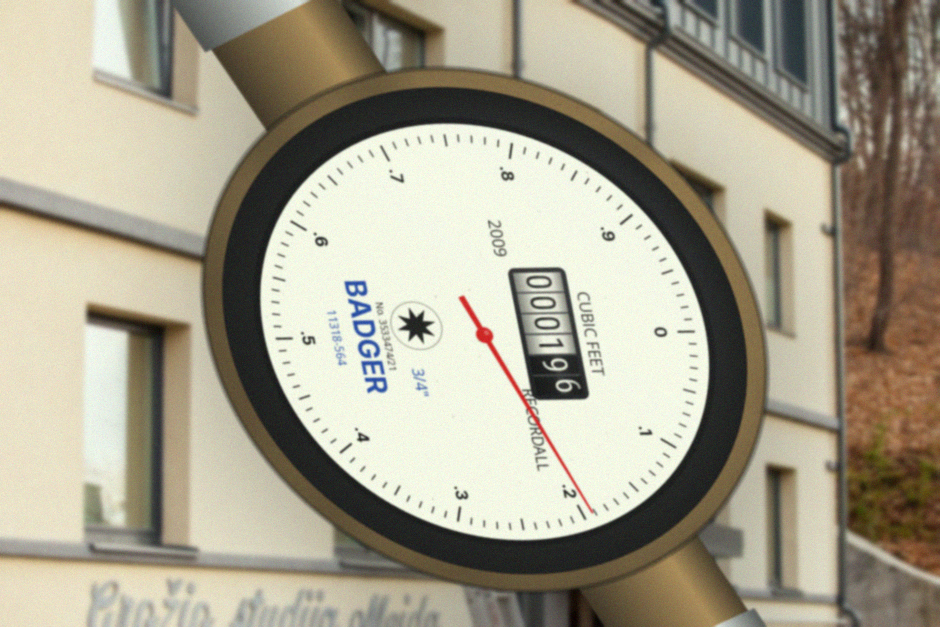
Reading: 196.19 ft³
